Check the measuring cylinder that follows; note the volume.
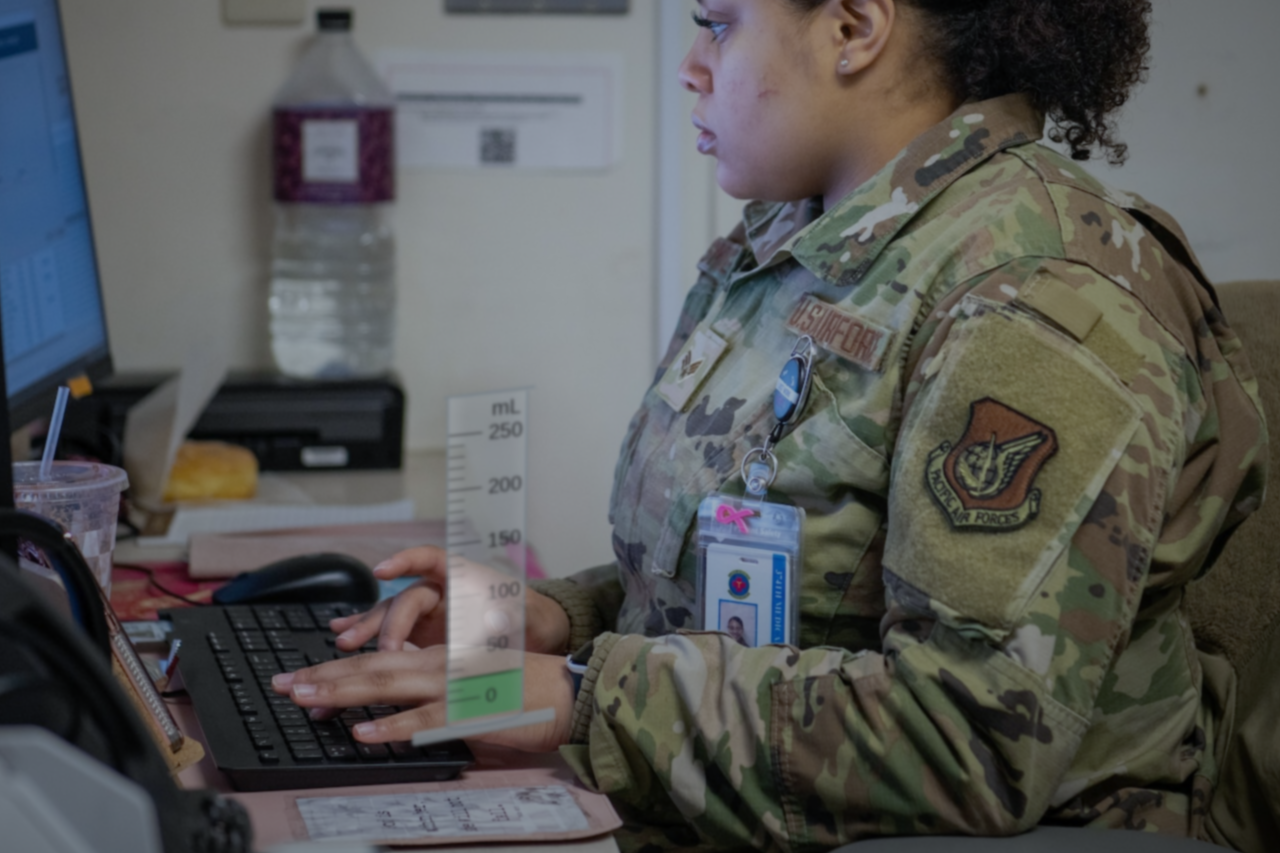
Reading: 20 mL
